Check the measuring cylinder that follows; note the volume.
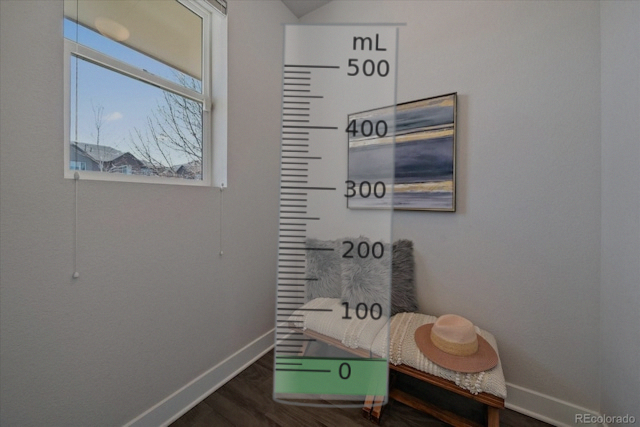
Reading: 20 mL
